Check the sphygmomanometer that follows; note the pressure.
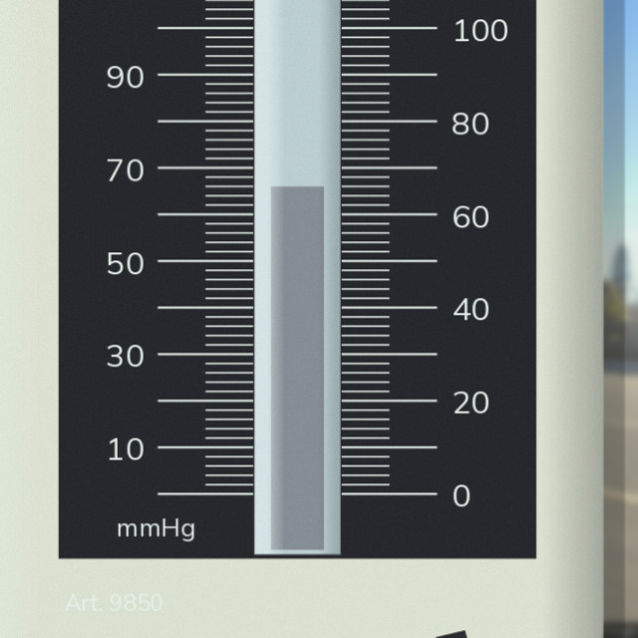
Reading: 66 mmHg
